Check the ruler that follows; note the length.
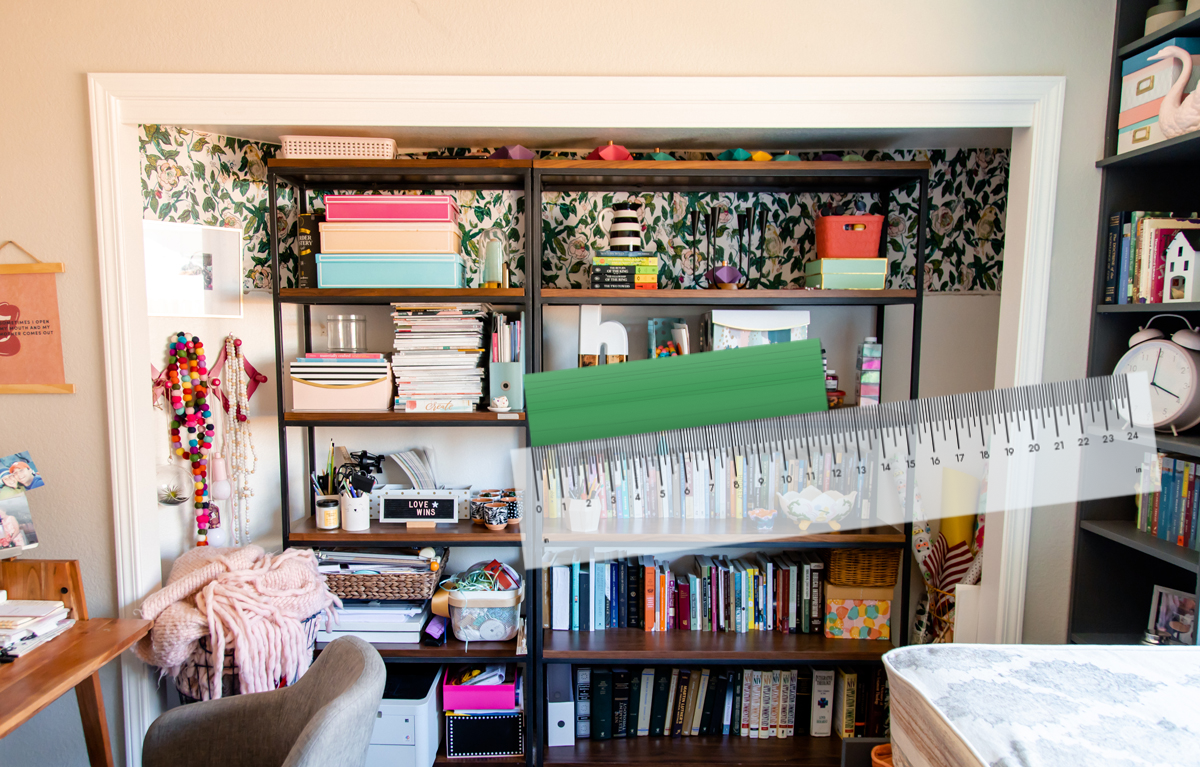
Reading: 12 in
